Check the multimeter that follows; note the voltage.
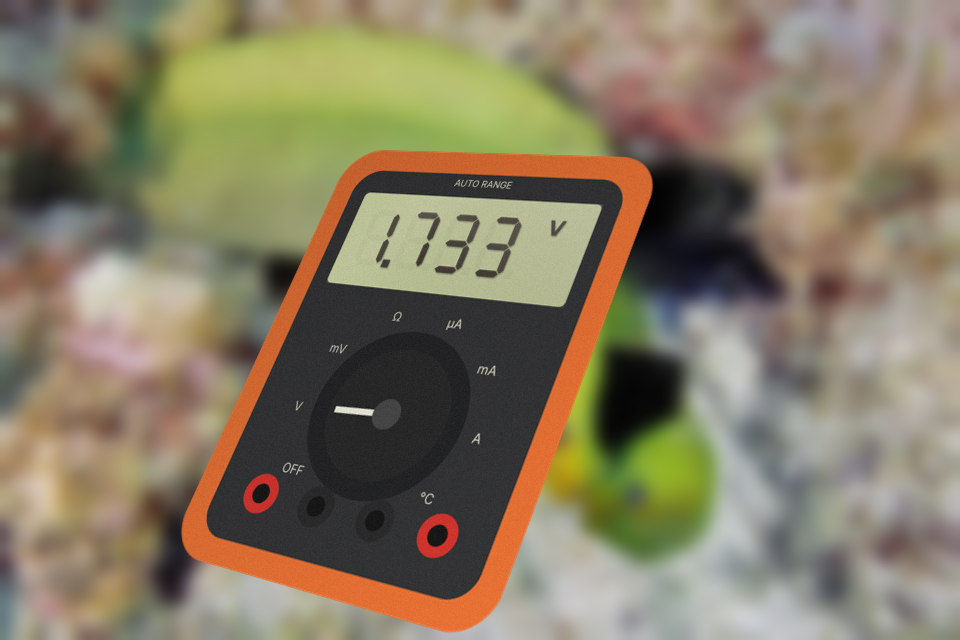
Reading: 1.733 V
